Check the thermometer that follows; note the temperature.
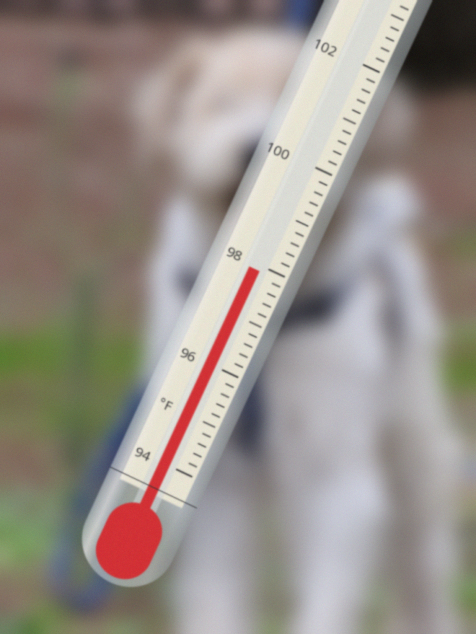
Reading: 97.9 °F
